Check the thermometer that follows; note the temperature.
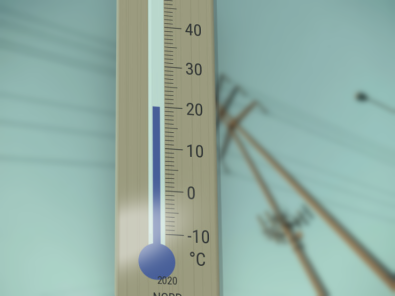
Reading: 20 °C
